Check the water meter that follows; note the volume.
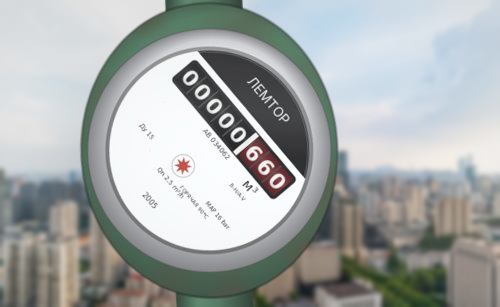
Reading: 0.660 m³
